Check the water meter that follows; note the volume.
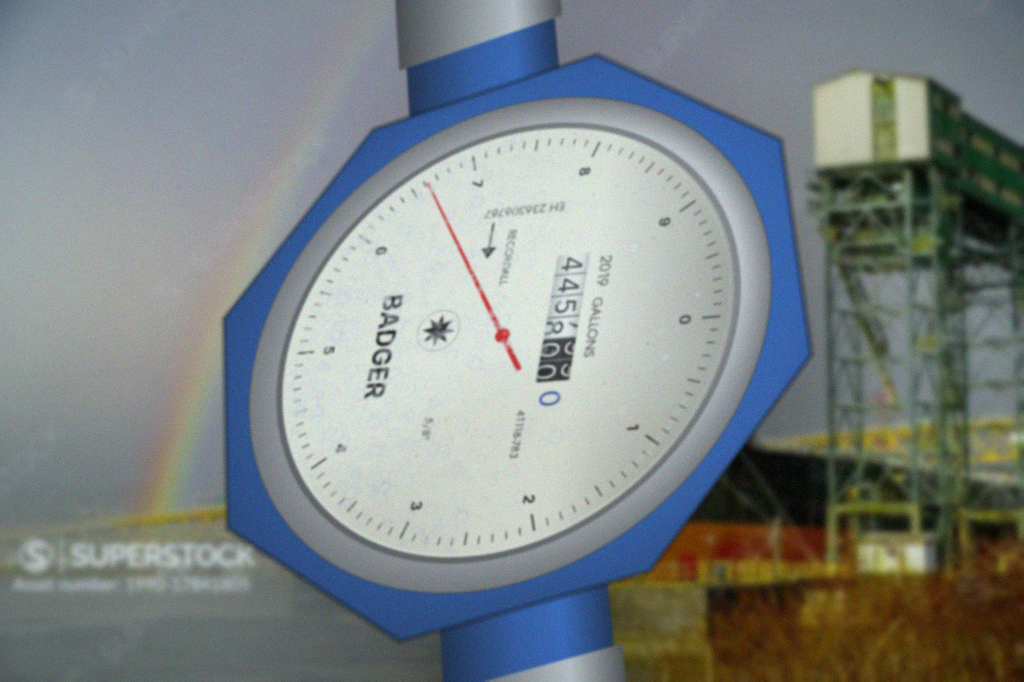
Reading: 4457996.6 gal
